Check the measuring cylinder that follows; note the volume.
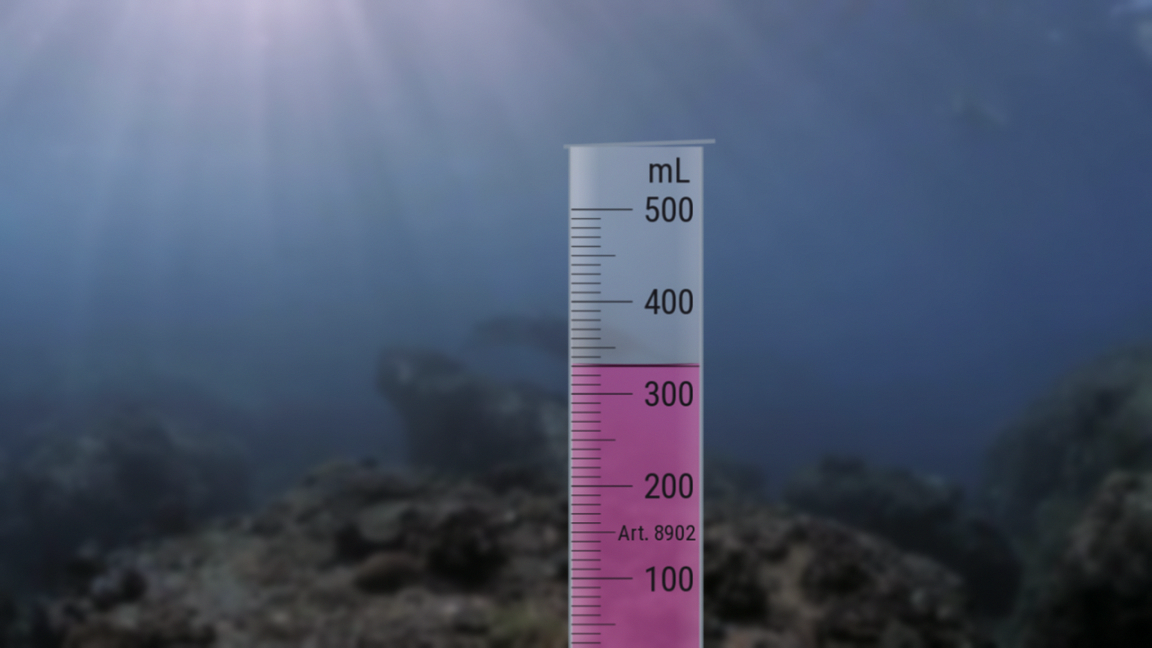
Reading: 330 mL
